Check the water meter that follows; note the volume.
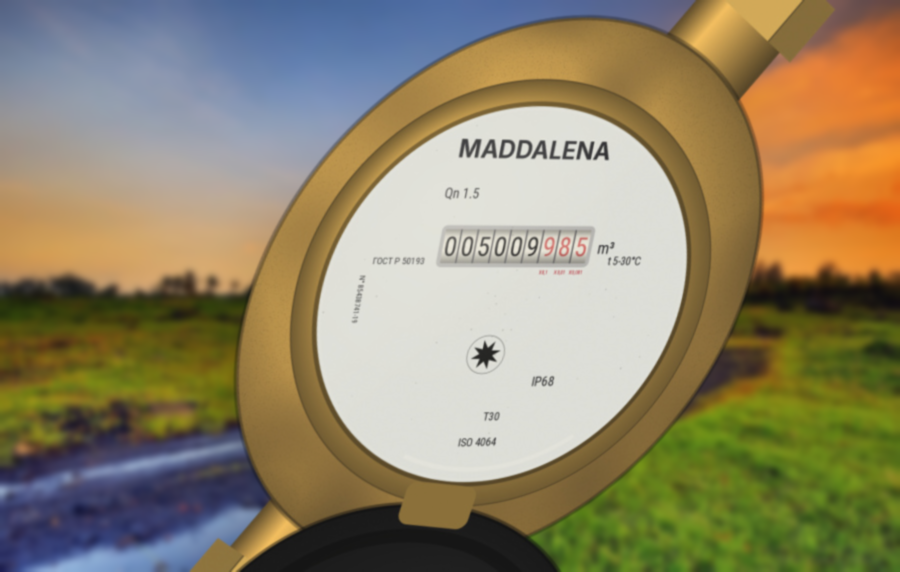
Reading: 5009.985 m³
